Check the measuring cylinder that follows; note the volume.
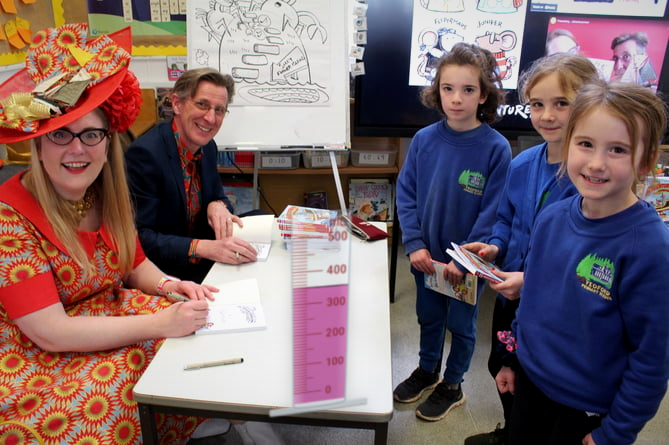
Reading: 350 mL
